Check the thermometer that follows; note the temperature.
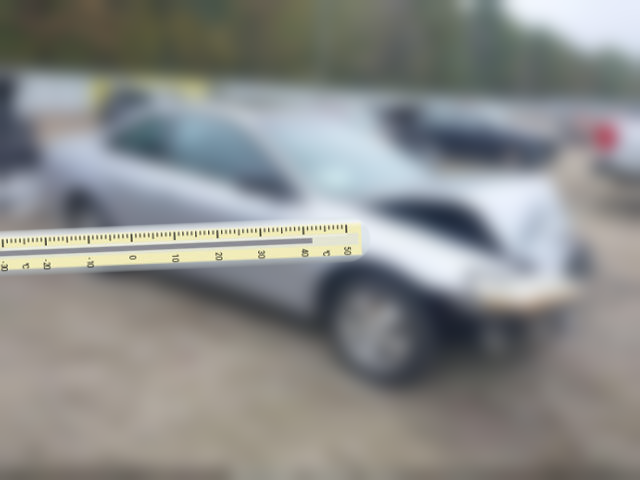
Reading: 42 °C
